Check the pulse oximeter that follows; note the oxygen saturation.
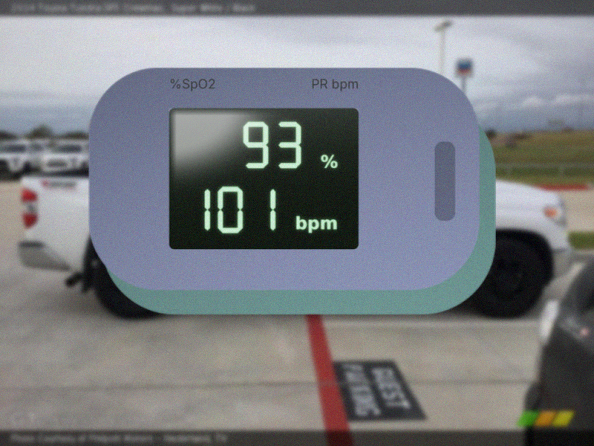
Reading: 93 %
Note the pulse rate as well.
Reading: 101 bpm
